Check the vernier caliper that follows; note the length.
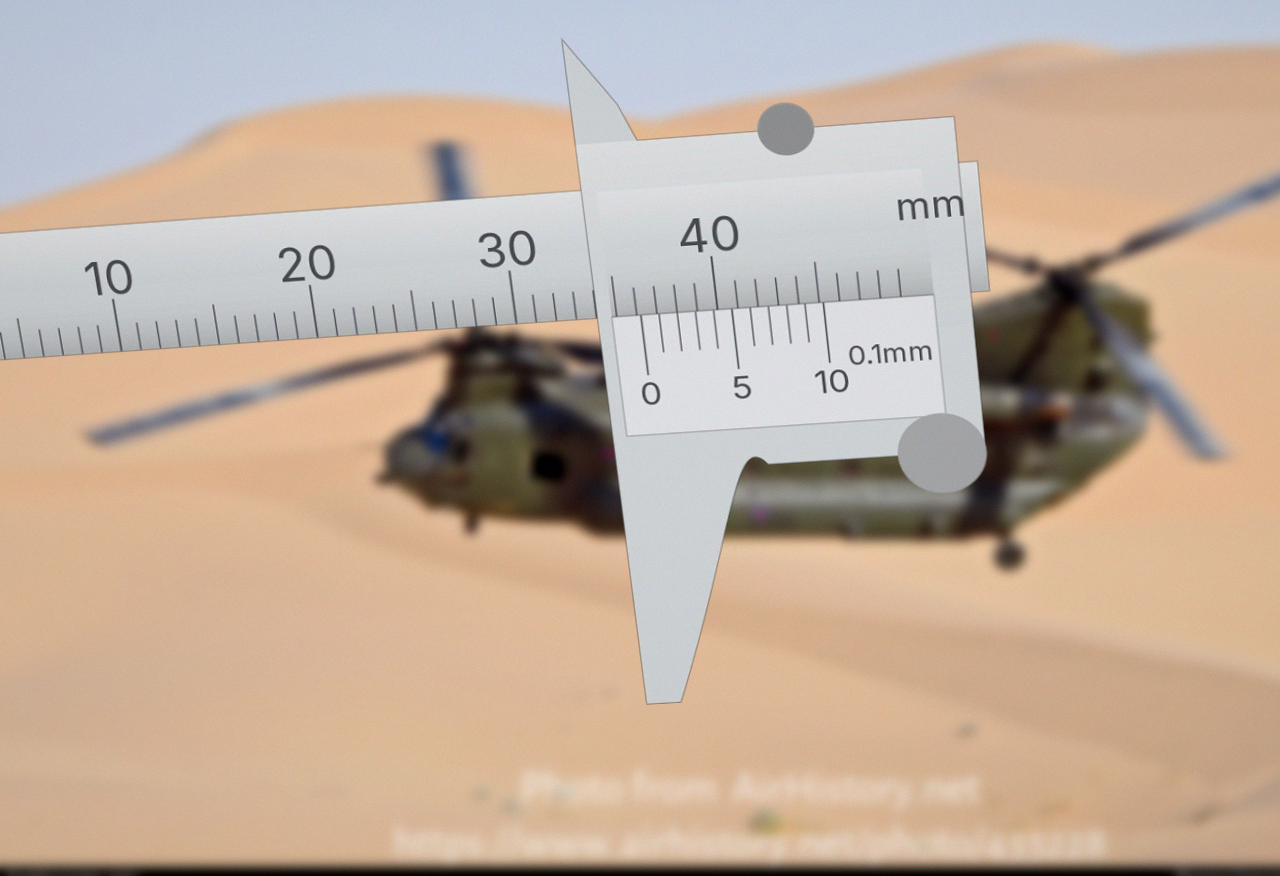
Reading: 36.2 mm
